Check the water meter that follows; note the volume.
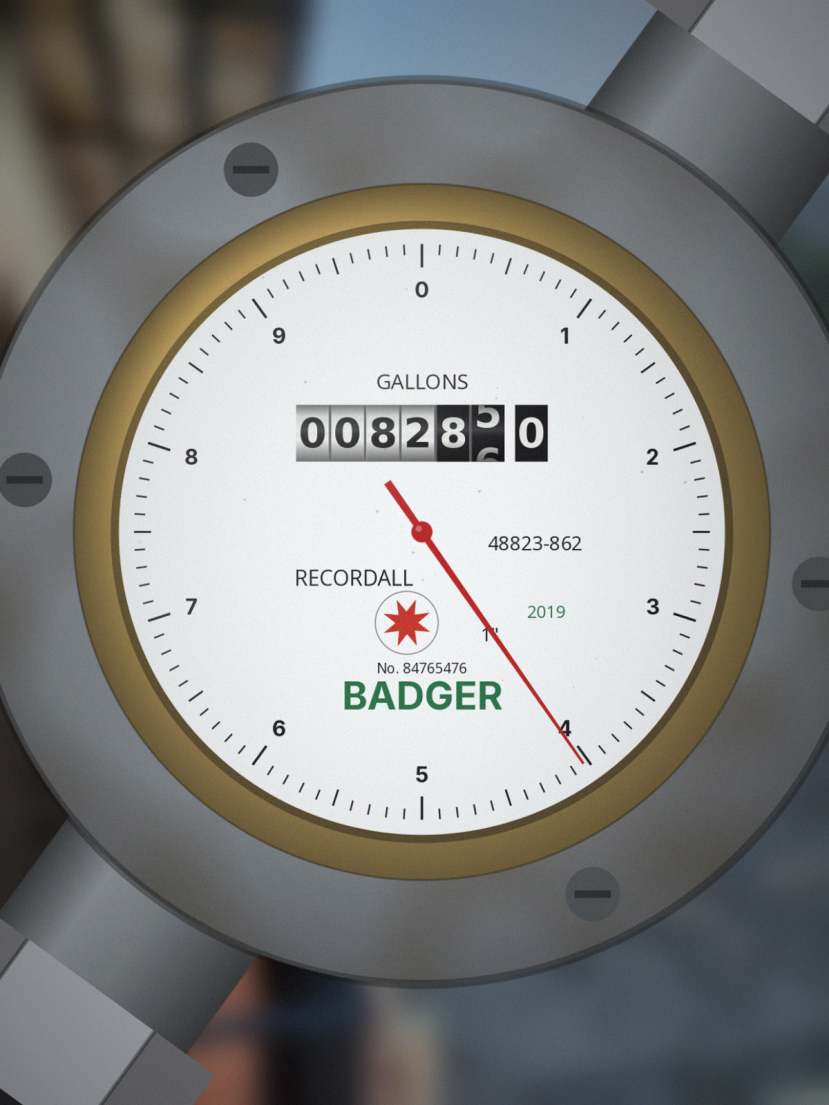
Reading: 82854.0 gal
